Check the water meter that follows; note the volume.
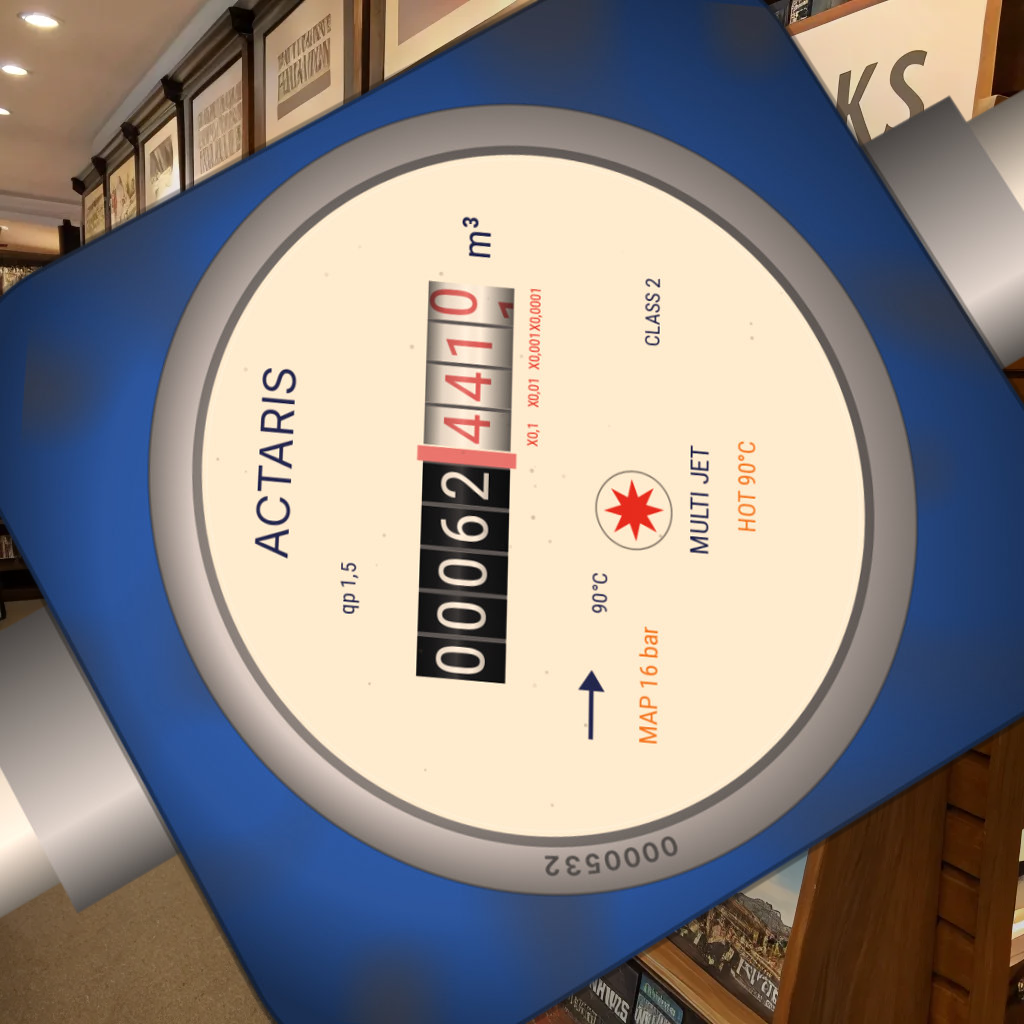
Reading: 62.4410 m³
